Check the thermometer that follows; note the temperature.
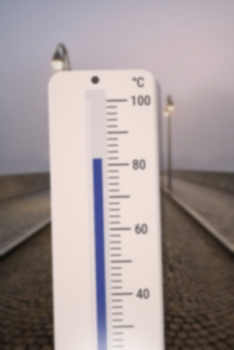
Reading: 82 °C
